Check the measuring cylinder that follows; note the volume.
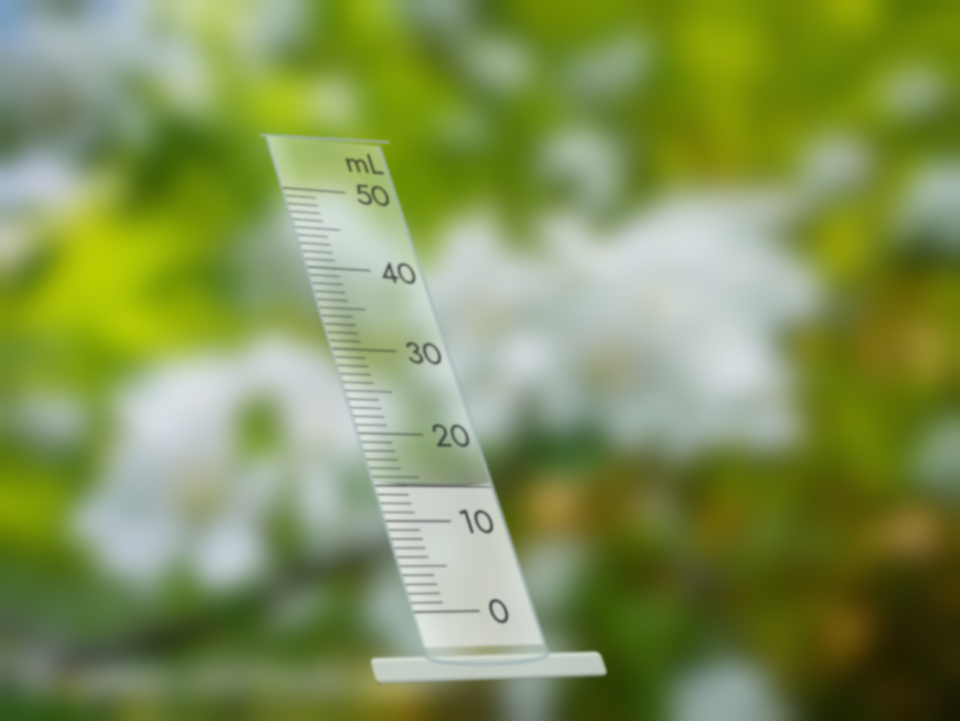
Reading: 14 mL
